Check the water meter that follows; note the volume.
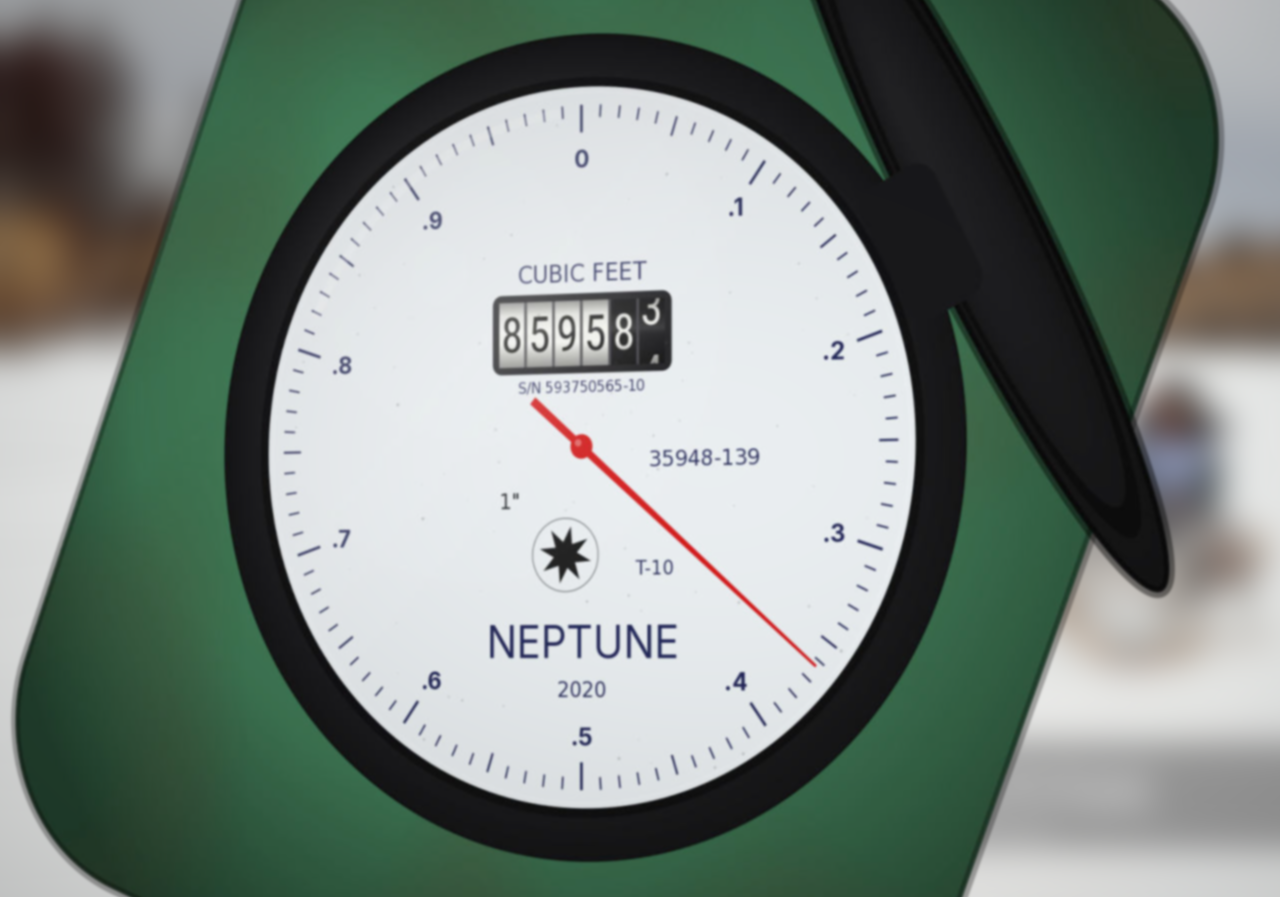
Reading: 859583.36 ft³
